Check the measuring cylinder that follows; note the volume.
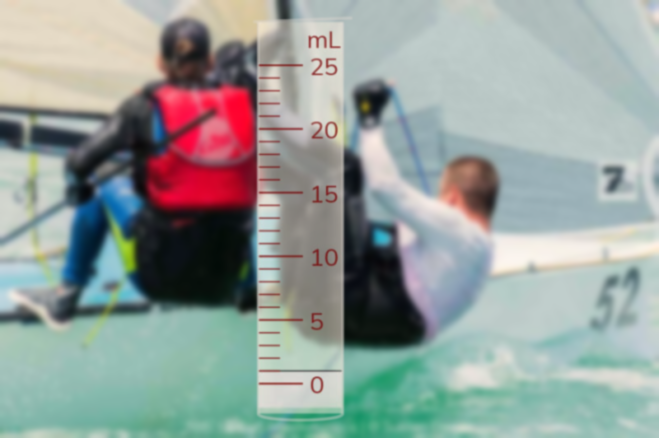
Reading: 1 mL
